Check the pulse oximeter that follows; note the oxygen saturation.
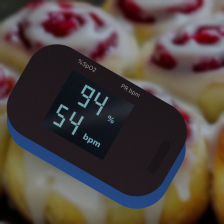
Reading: 94 %
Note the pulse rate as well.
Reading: 54 bpm
